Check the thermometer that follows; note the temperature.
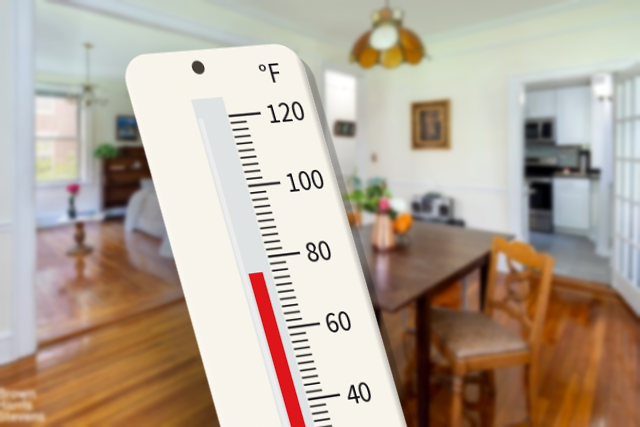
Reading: 76 °F
